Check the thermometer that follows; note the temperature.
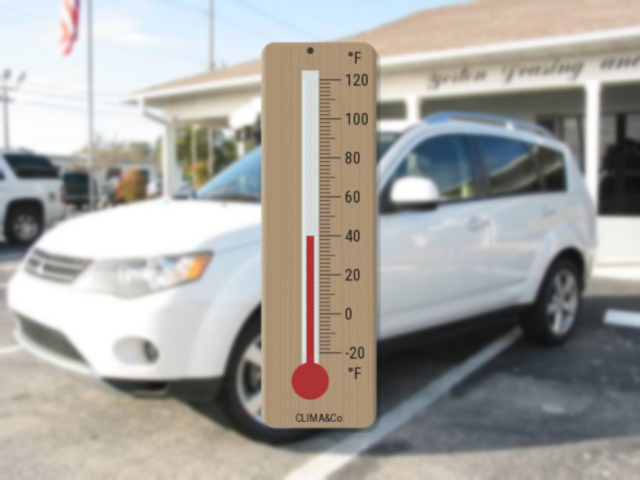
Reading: 40 °F
